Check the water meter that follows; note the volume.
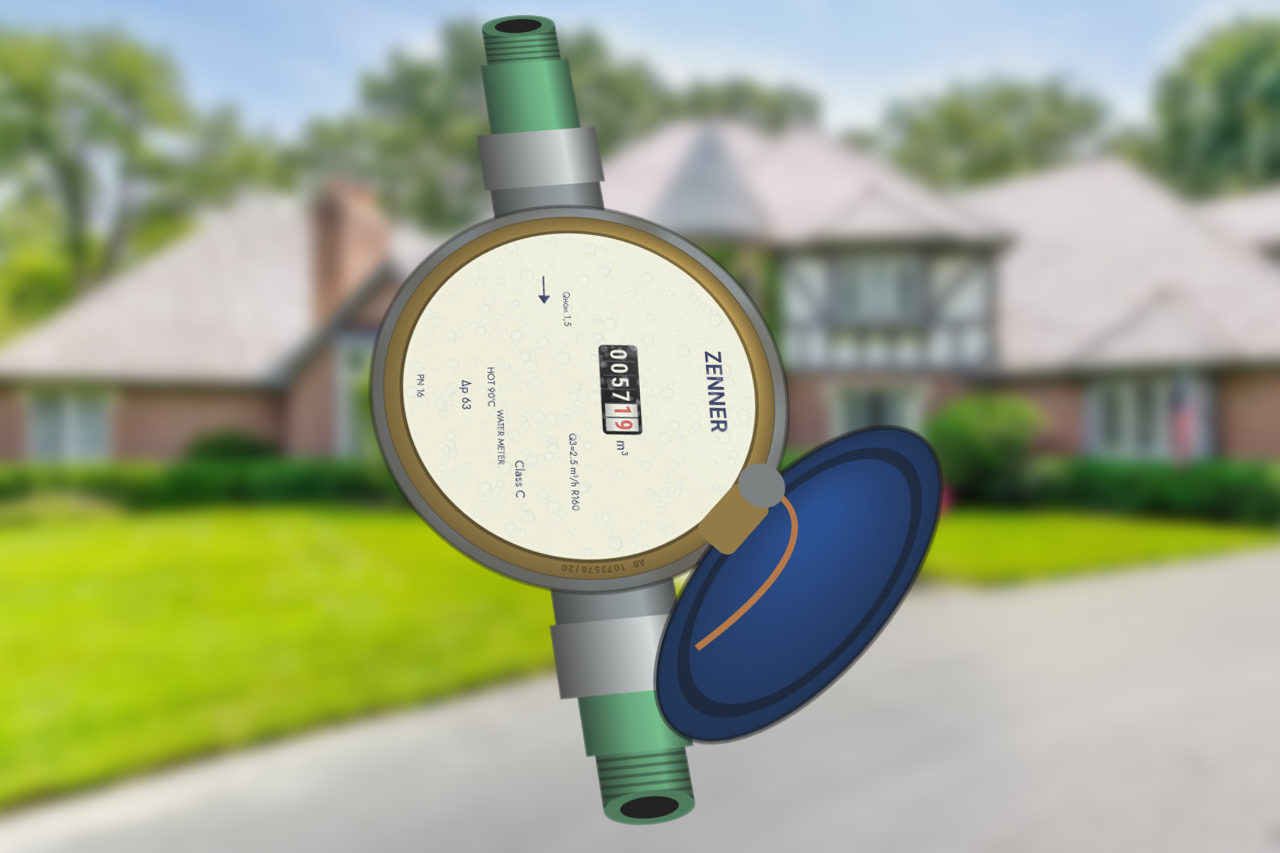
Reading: 57.19 m³
